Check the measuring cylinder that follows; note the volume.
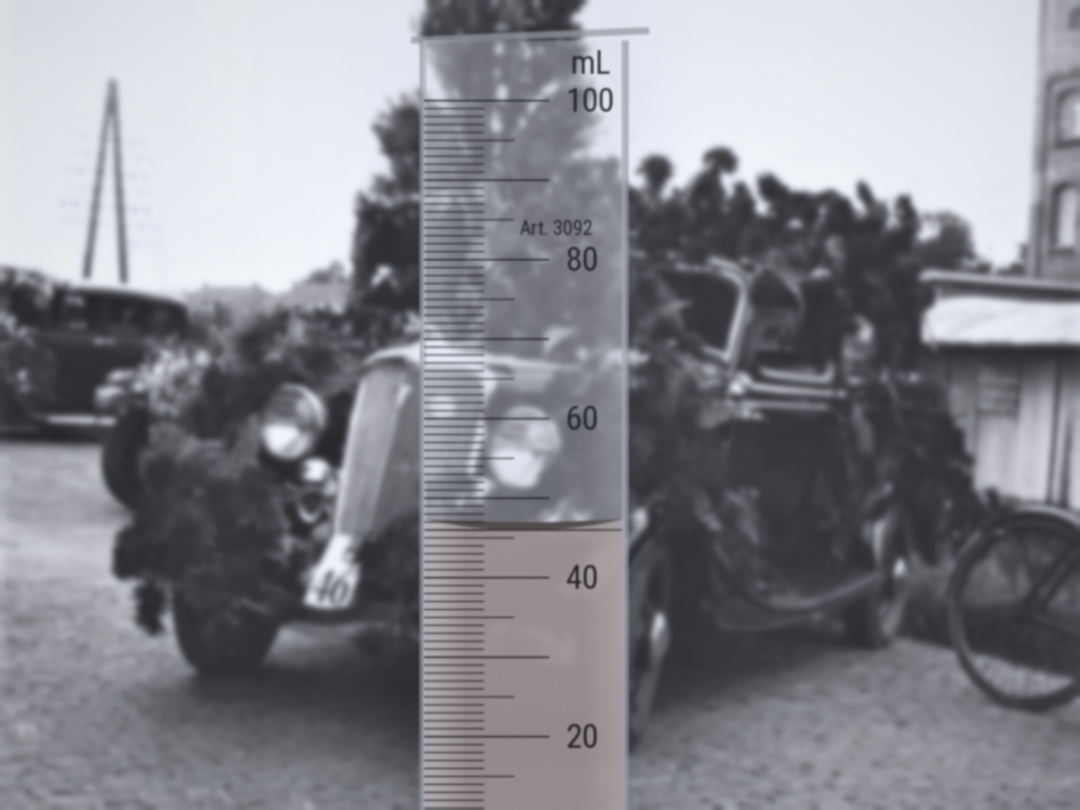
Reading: 46 mL
